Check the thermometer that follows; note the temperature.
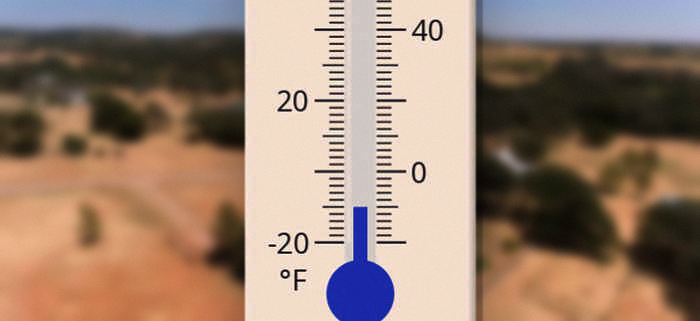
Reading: -10 °F
